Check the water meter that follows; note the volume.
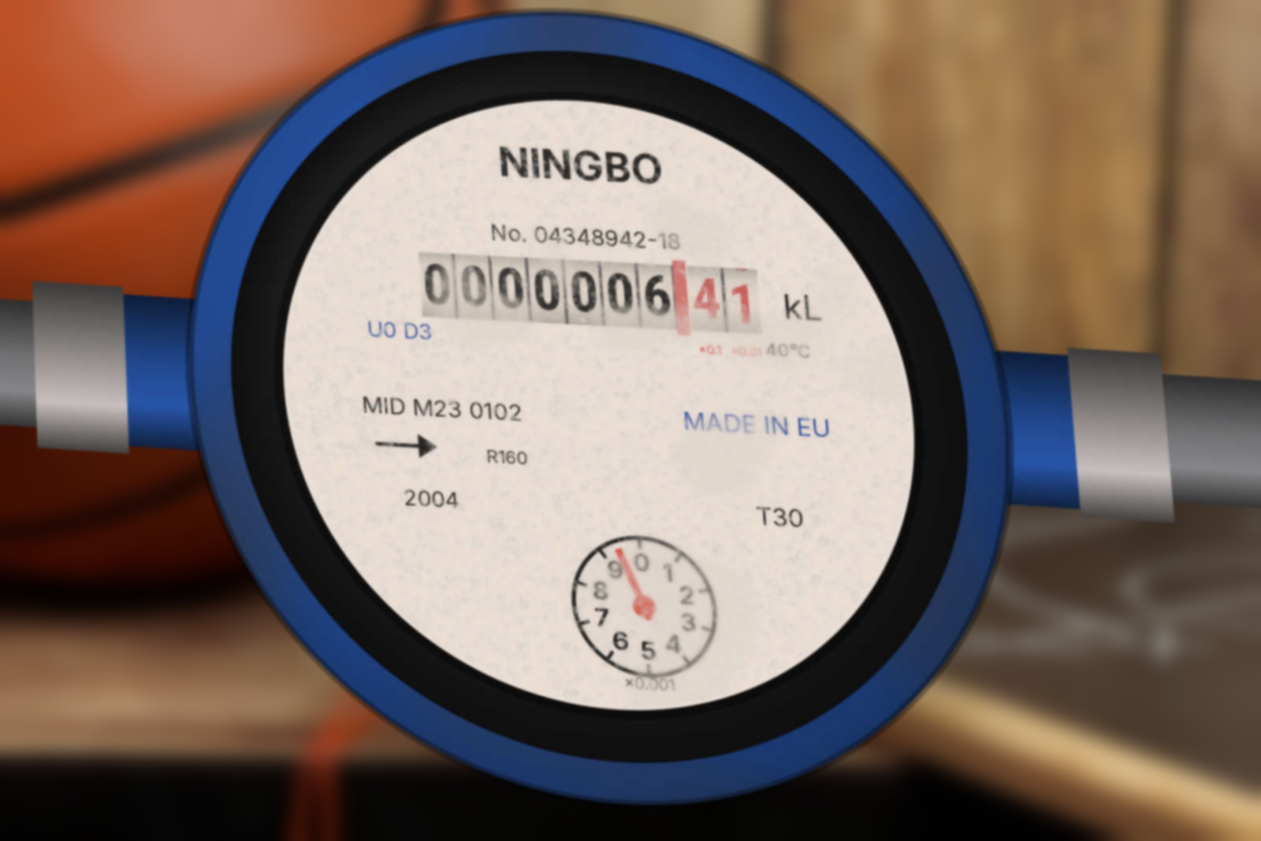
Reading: 6.409 kL
